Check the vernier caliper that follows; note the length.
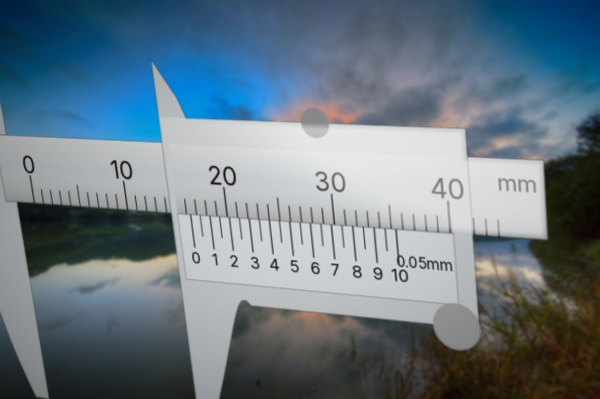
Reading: 16.4 mm
